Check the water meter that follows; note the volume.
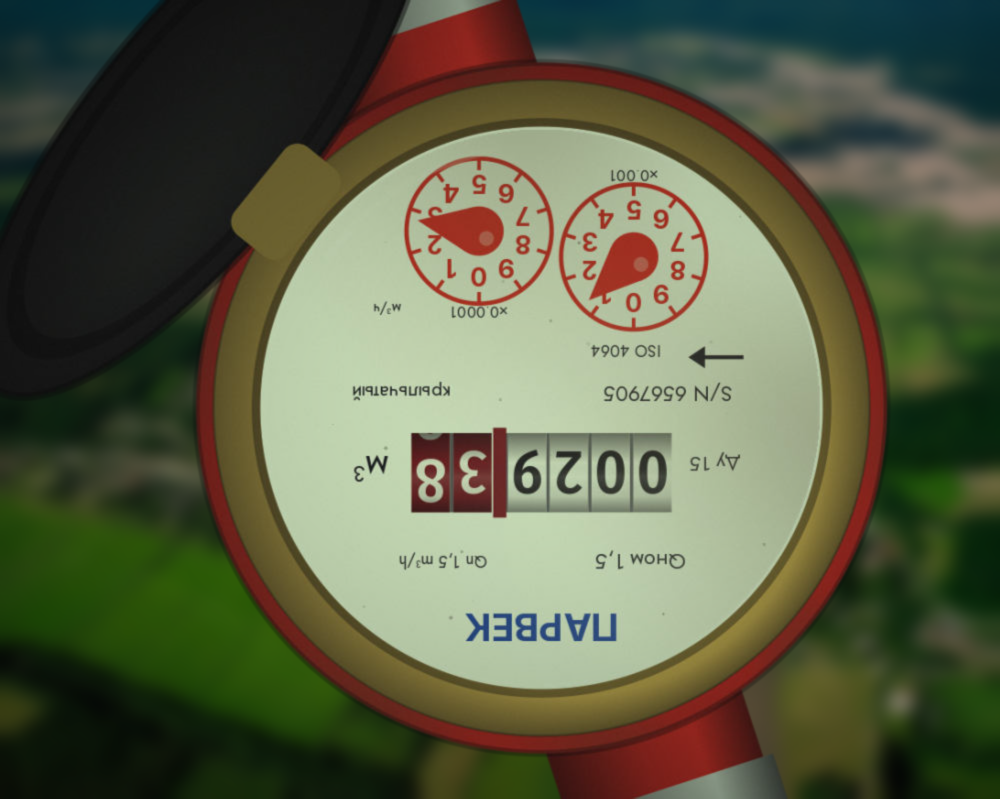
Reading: 29.3812 m³
